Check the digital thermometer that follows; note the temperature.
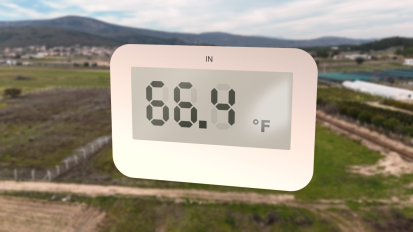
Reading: 66.4 °F
